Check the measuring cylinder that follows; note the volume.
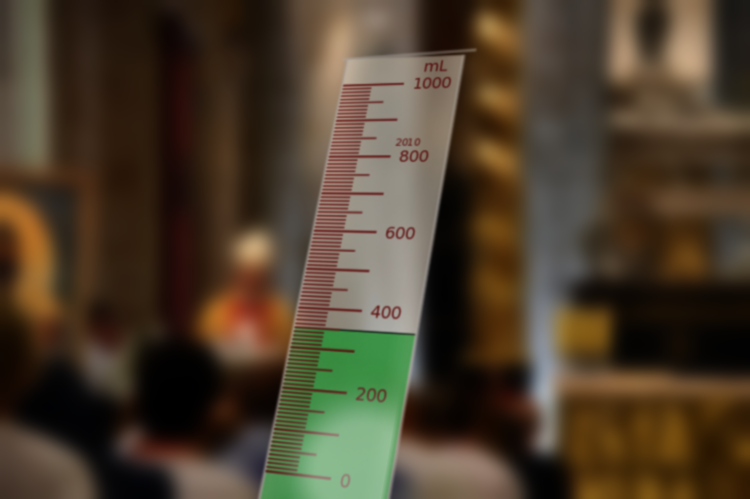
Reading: 350 mL
